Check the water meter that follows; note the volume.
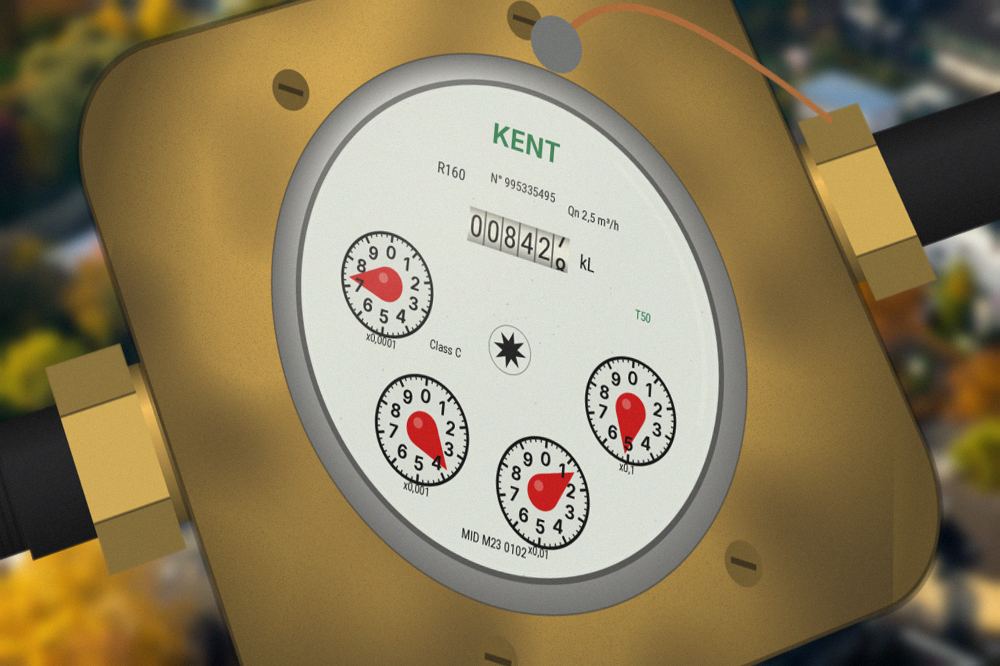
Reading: 8427.5137 kL
